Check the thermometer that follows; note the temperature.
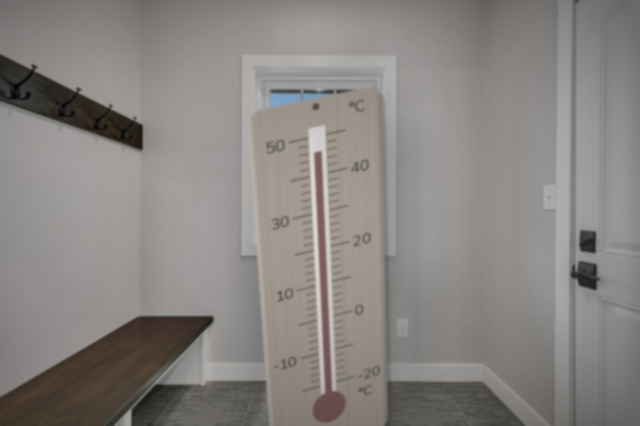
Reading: 46 °C
